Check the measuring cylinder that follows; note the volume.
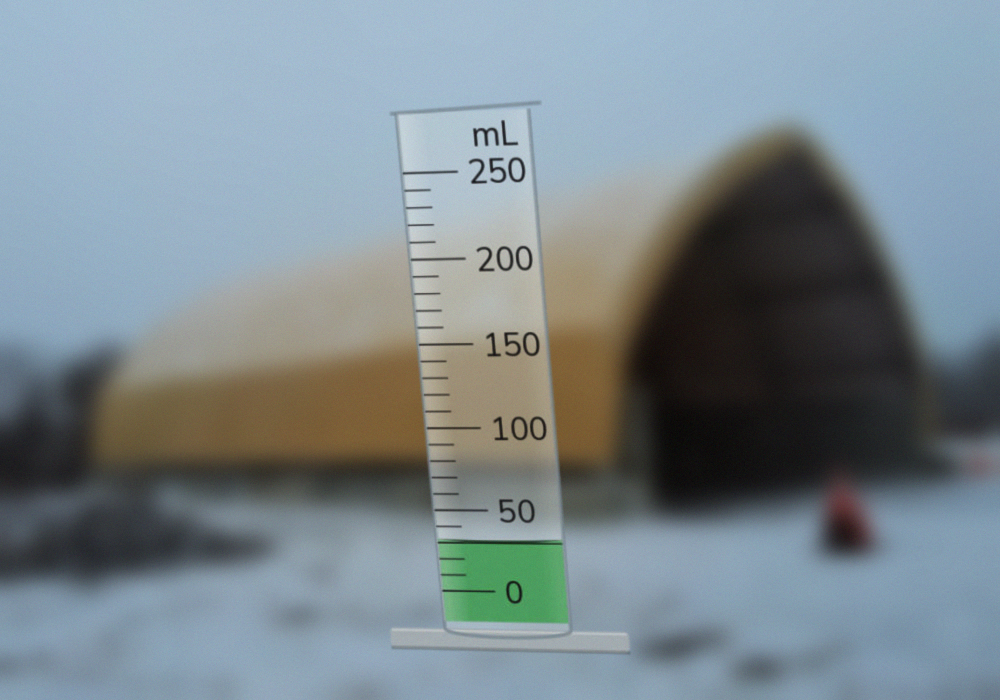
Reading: 30 mL
